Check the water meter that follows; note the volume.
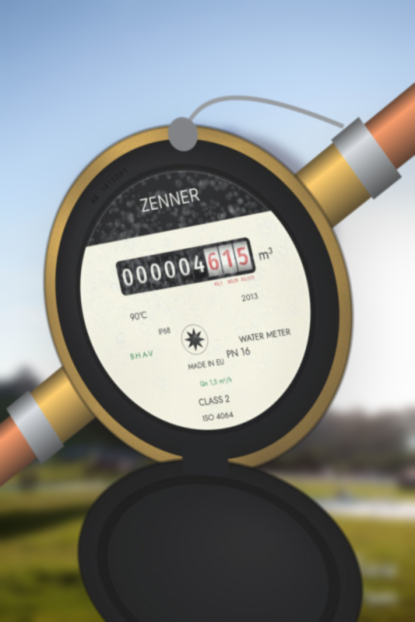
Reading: 4.615 m³
